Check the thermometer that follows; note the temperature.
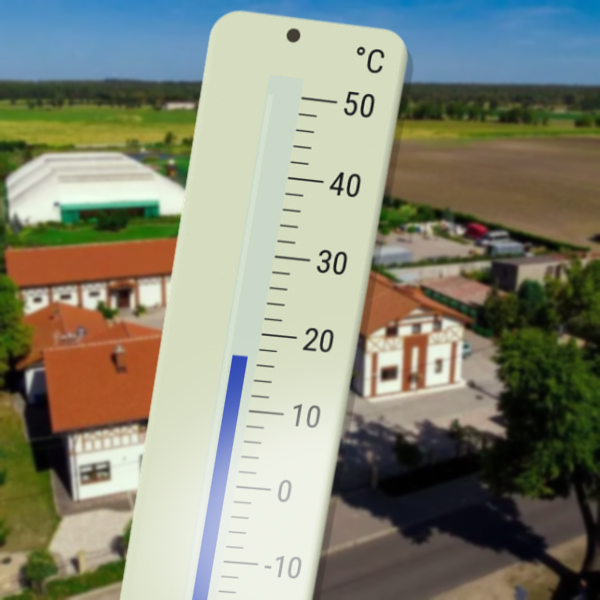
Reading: 17 °C
